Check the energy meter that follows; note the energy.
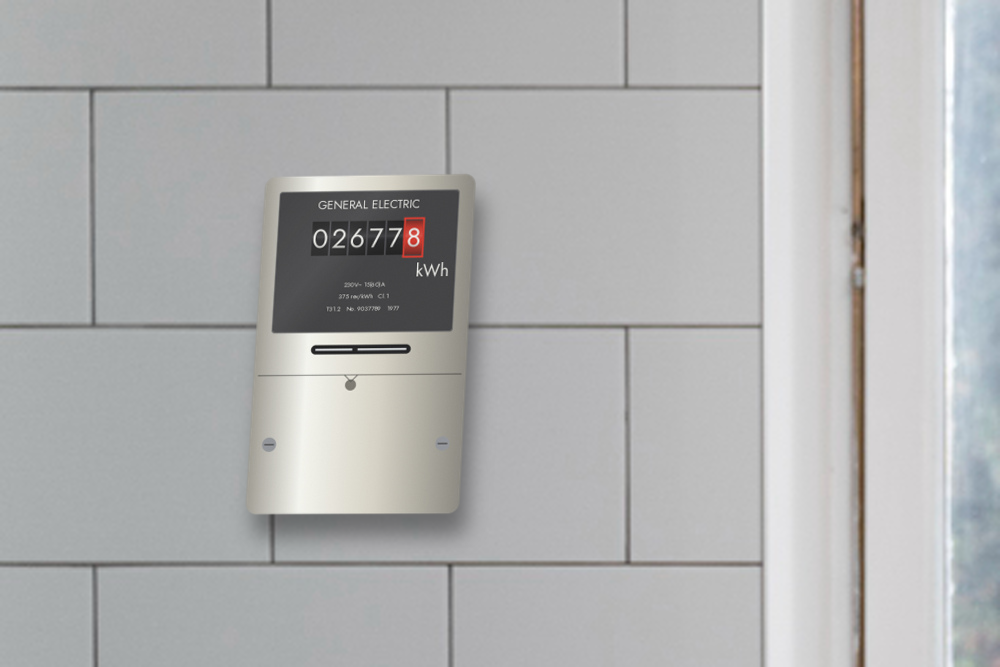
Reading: 2677.8 kWh
